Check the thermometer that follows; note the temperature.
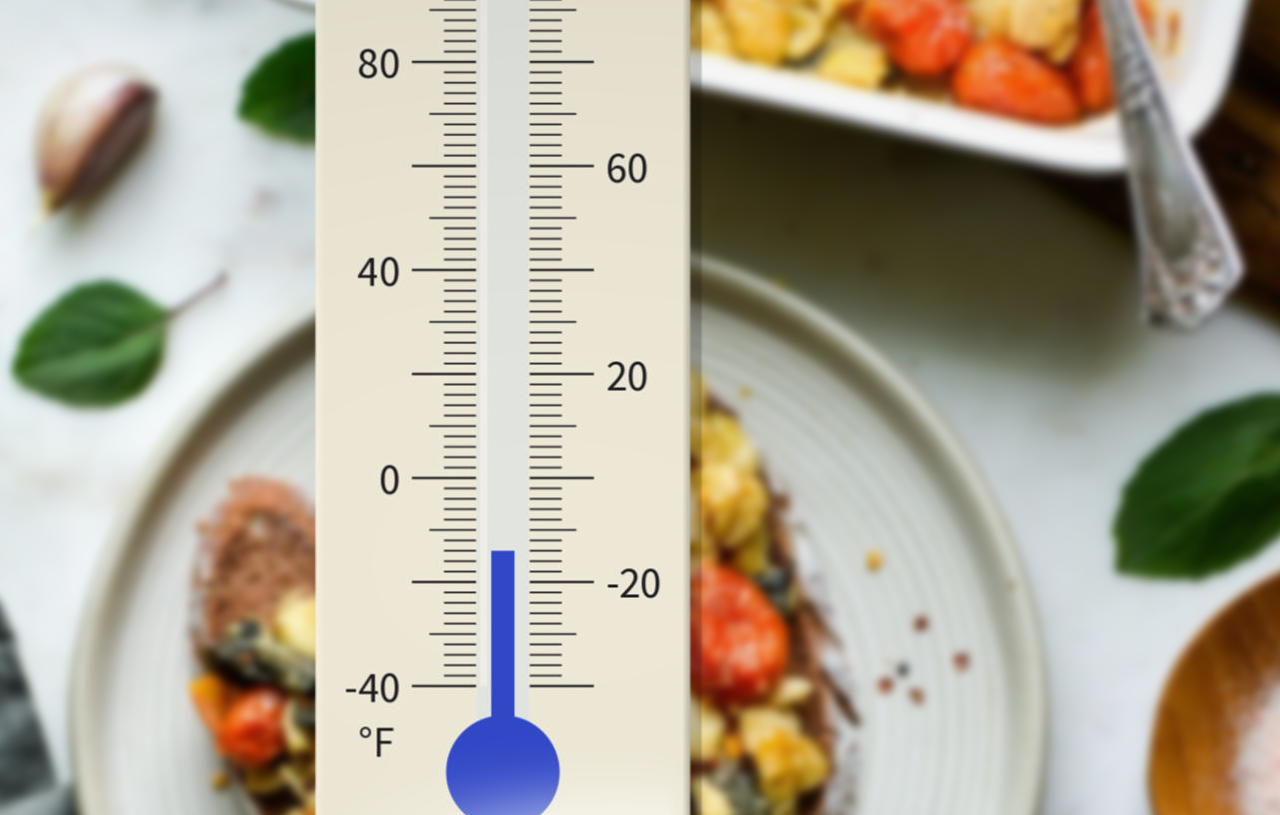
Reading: -14 °F
